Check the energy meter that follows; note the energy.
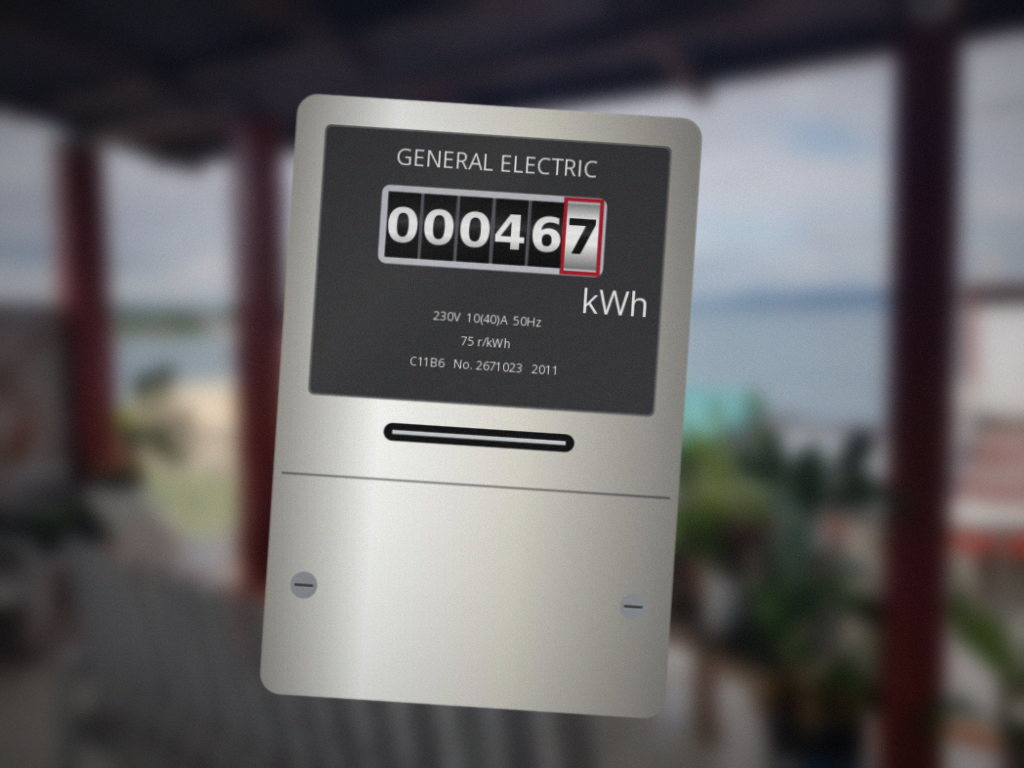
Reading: 46.7 kWh
